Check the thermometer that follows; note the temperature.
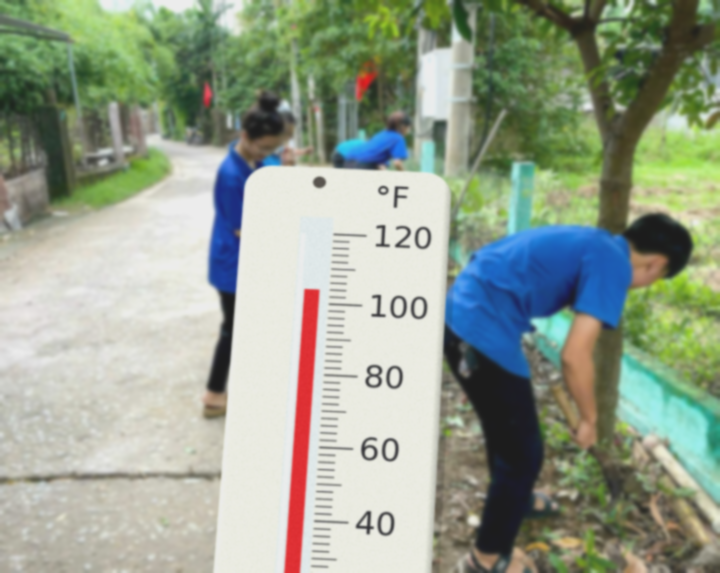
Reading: 104 °F
